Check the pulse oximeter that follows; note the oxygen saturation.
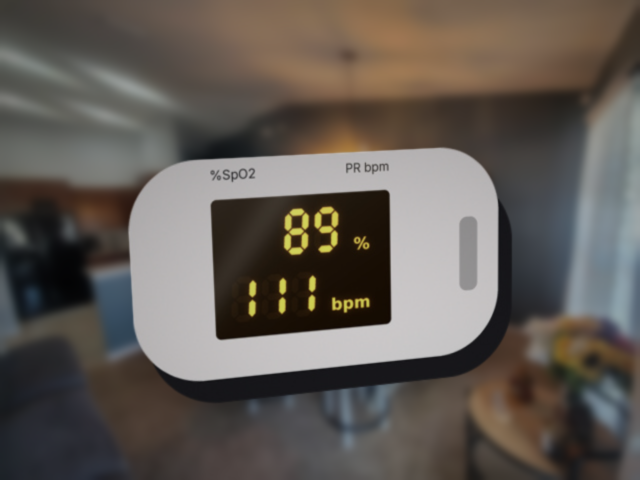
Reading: 89 %
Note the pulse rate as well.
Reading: 111 bpm
